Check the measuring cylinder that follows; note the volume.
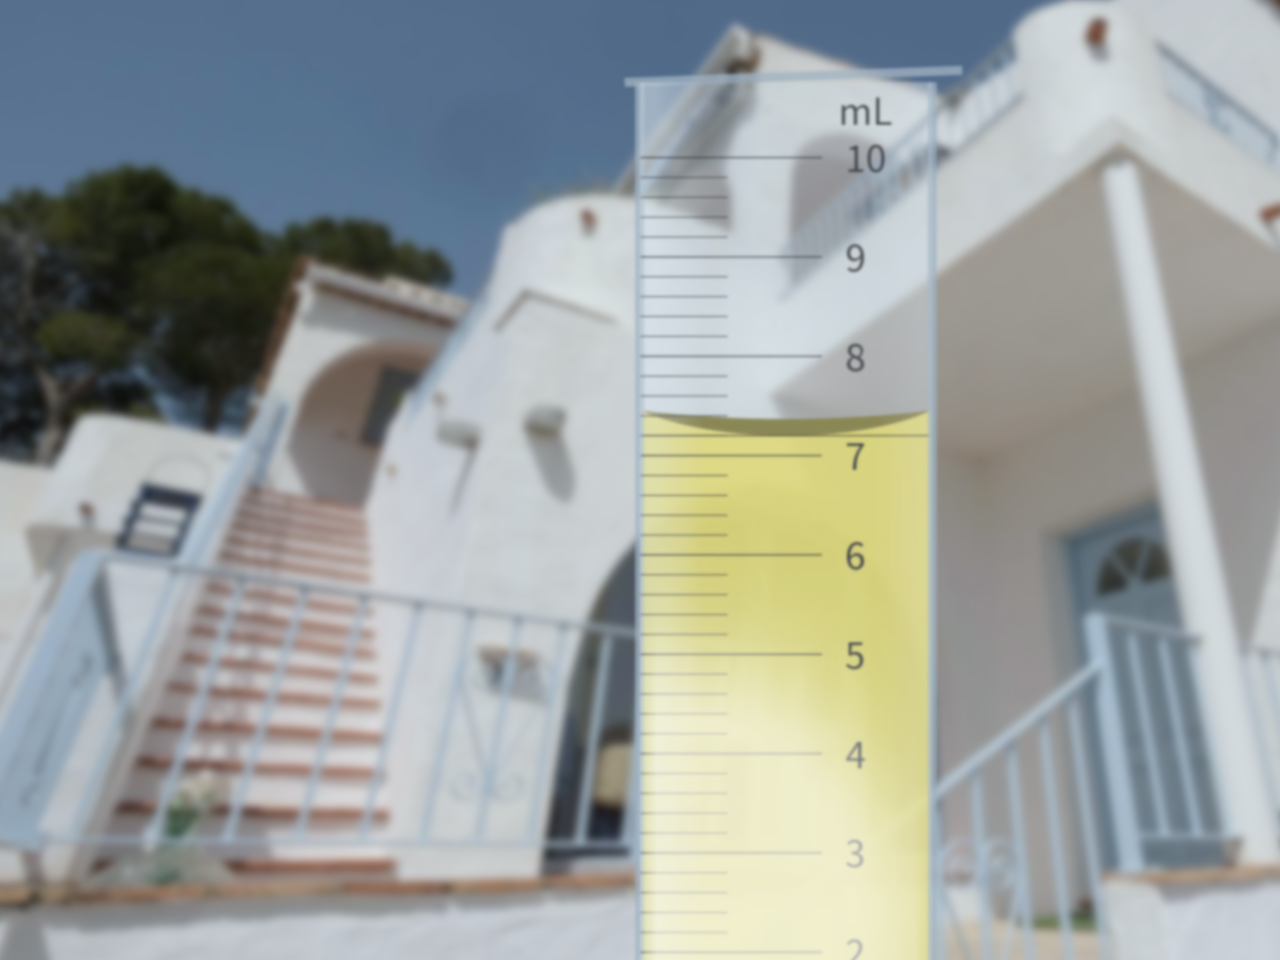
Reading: 7.2 mL
